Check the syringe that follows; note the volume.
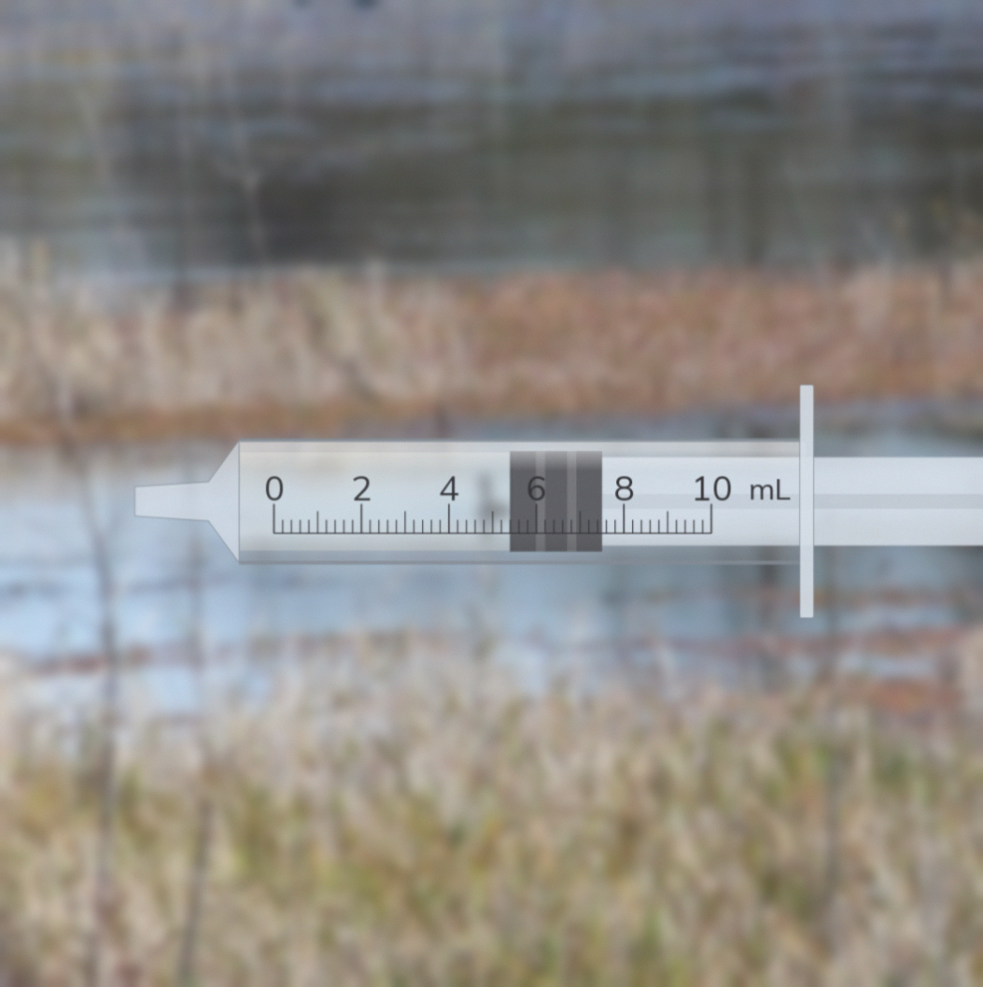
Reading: 5.4 mL
